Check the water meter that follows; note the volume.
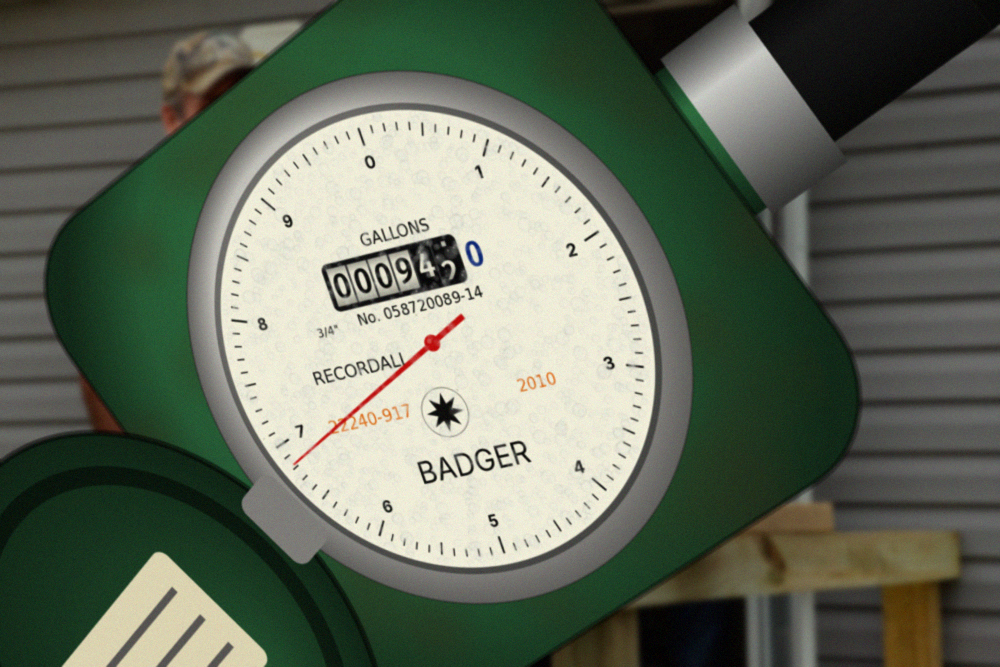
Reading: 9416.8 gal
